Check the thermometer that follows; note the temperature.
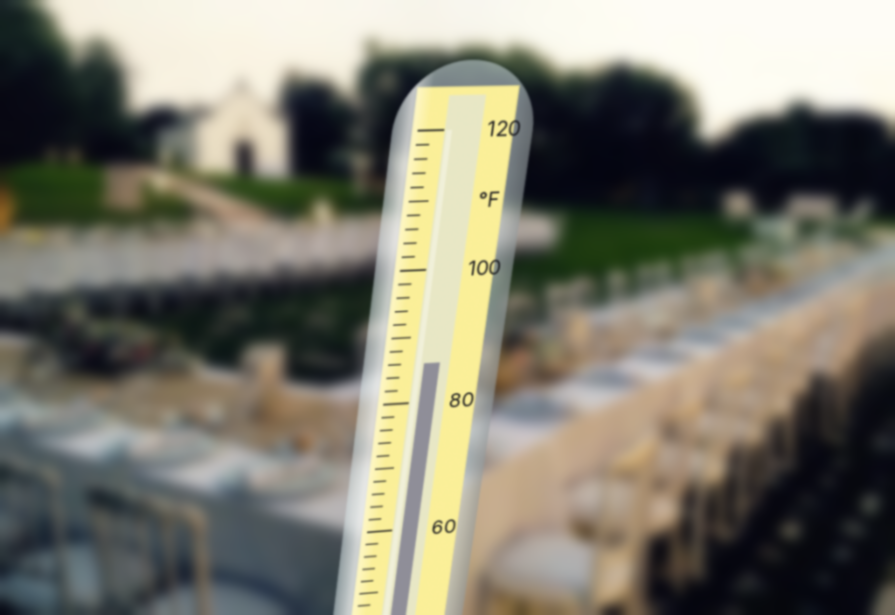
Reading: 86 °F
